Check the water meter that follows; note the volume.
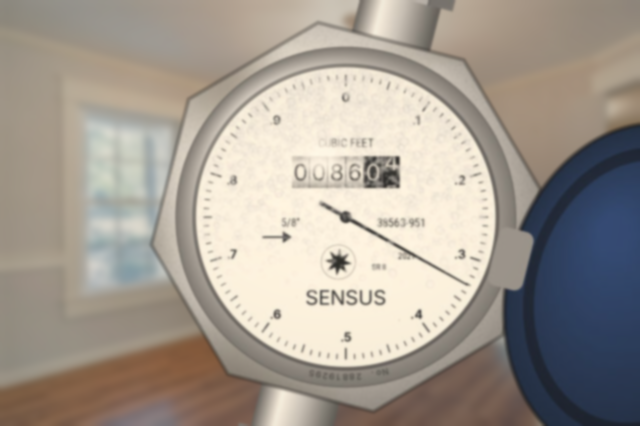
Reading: 8604.33 ft³
